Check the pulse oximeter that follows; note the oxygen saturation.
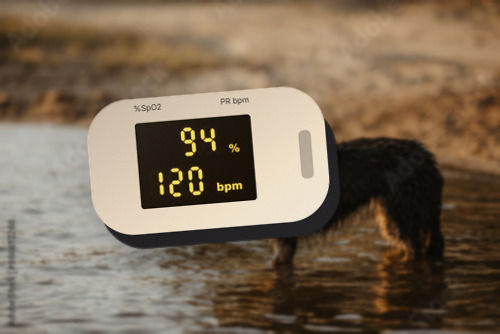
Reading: 94 %
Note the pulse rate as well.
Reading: 120 bpm
